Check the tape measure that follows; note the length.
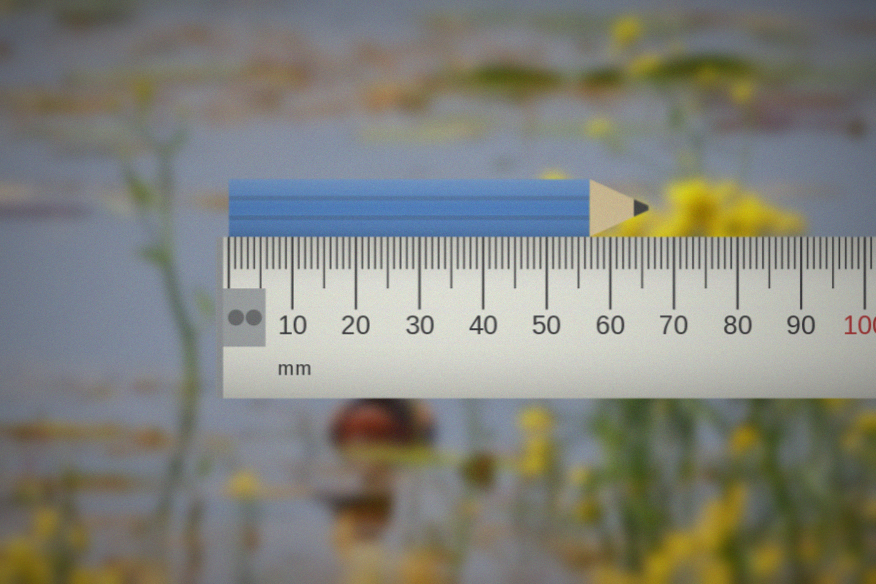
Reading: 66 mm
